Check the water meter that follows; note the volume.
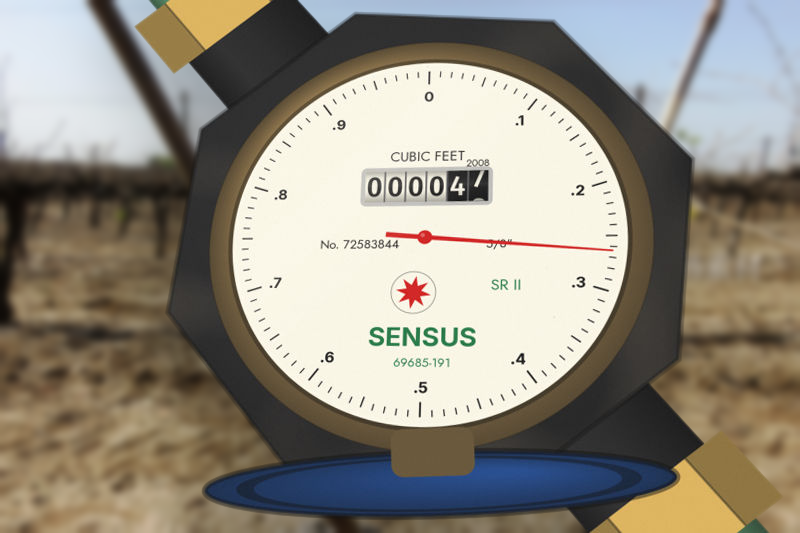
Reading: 47.26 ft³
